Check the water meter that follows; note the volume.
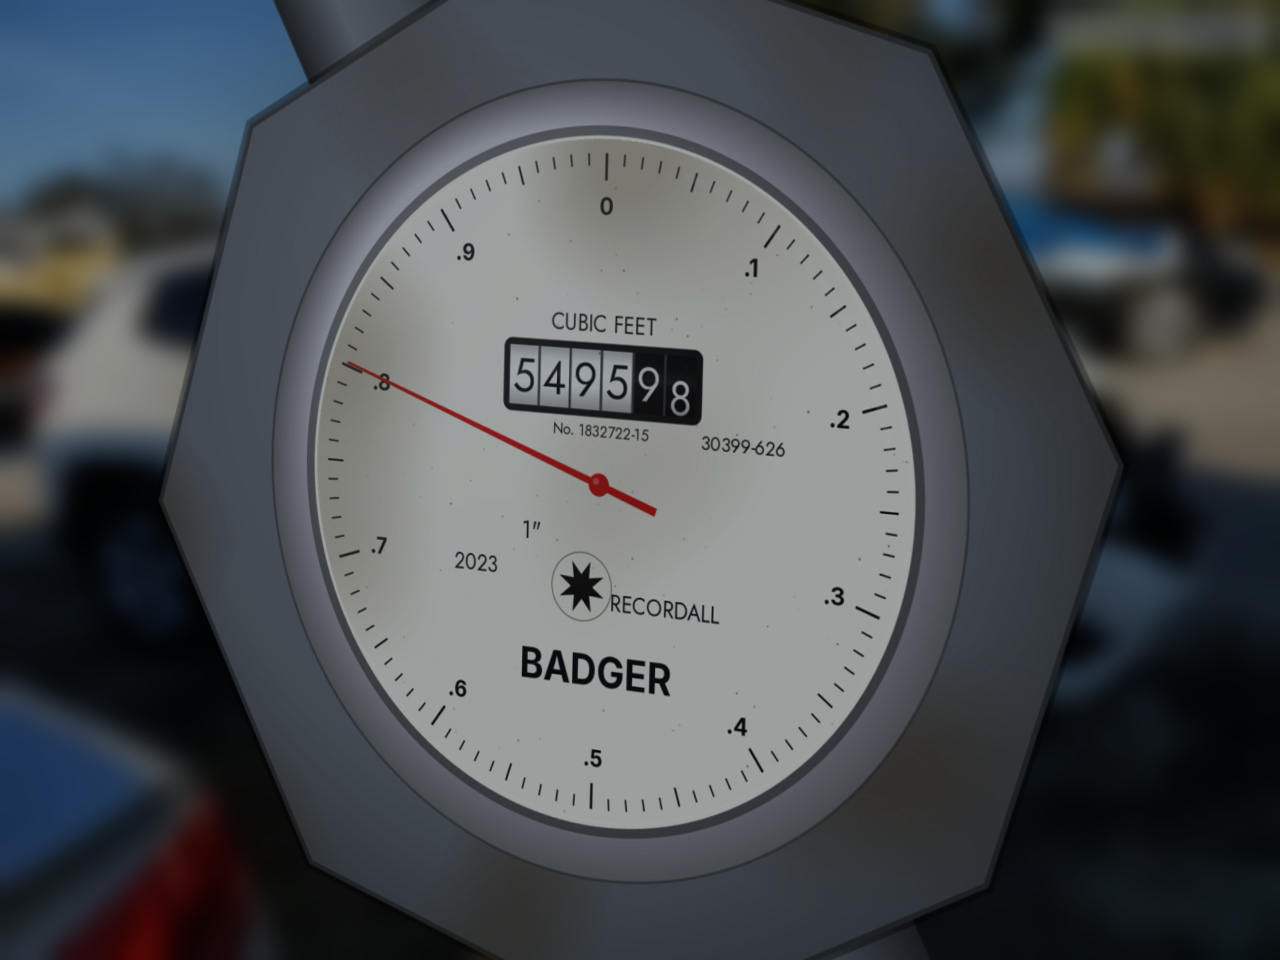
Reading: 549597.80 ft³
